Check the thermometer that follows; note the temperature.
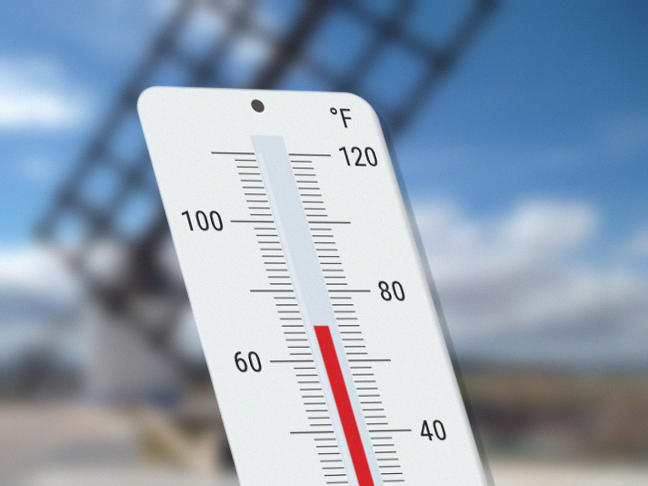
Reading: 70 °F
